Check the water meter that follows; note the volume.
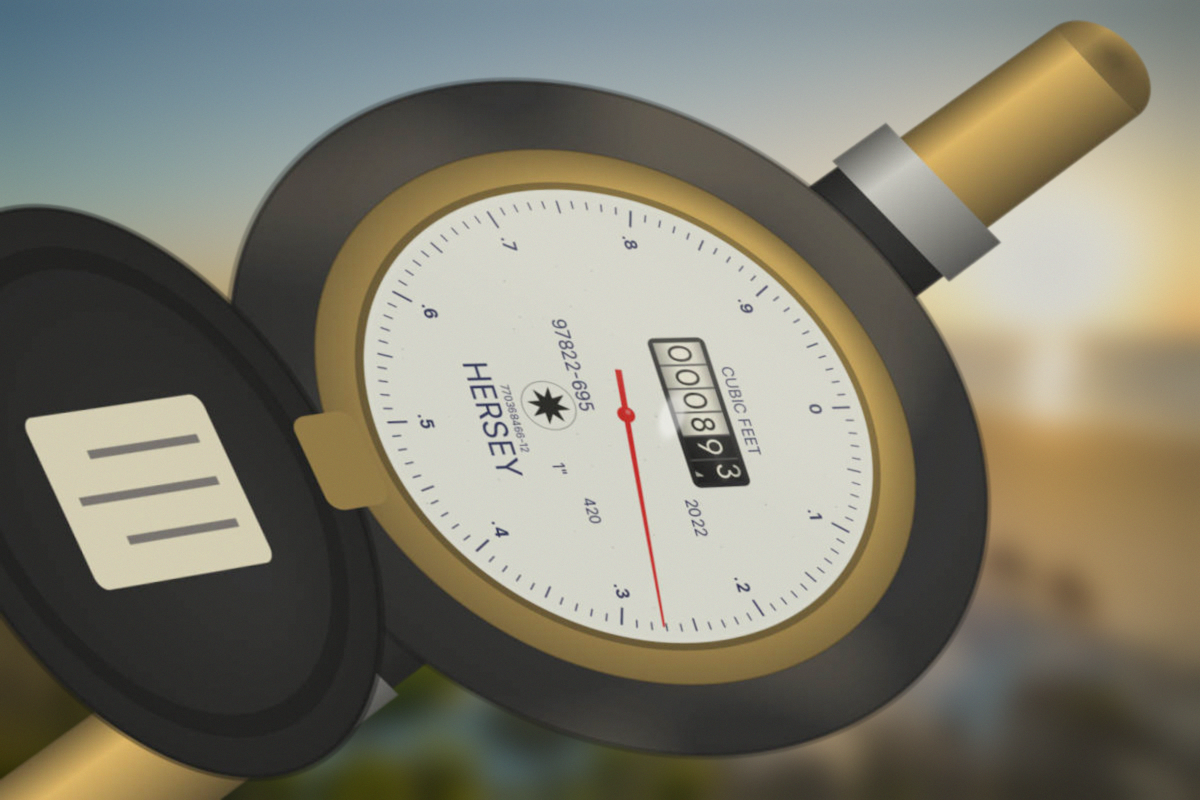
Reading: 893.27 ft³
